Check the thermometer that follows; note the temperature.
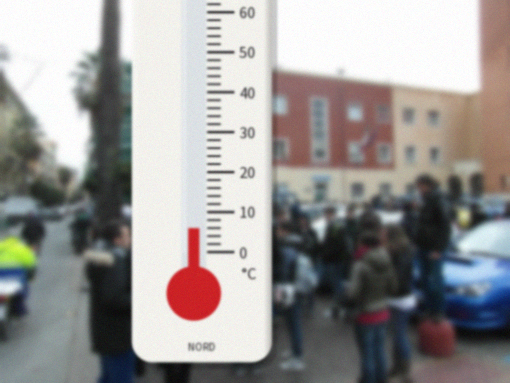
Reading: 6 °C
